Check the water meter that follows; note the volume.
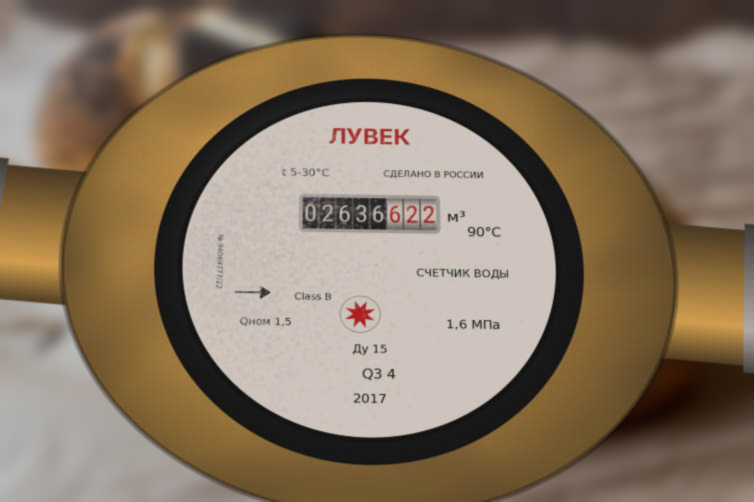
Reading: 2636.622 m³
